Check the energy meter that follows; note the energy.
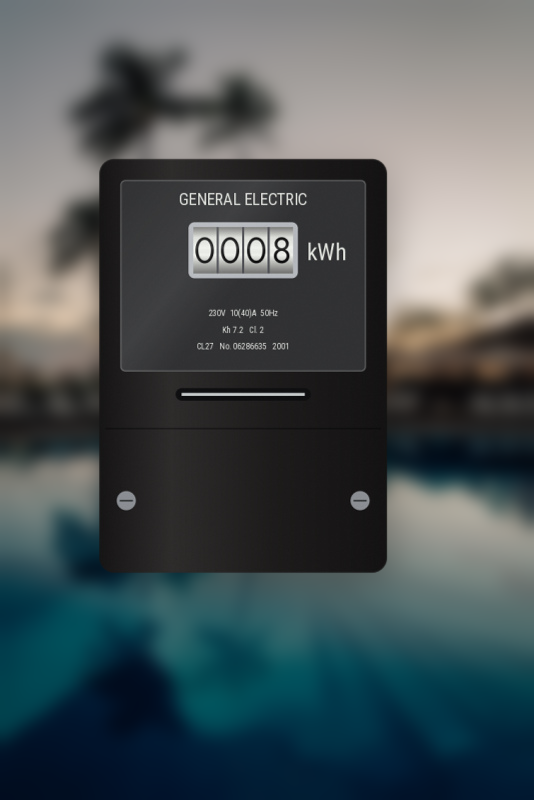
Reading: 8 kWh
